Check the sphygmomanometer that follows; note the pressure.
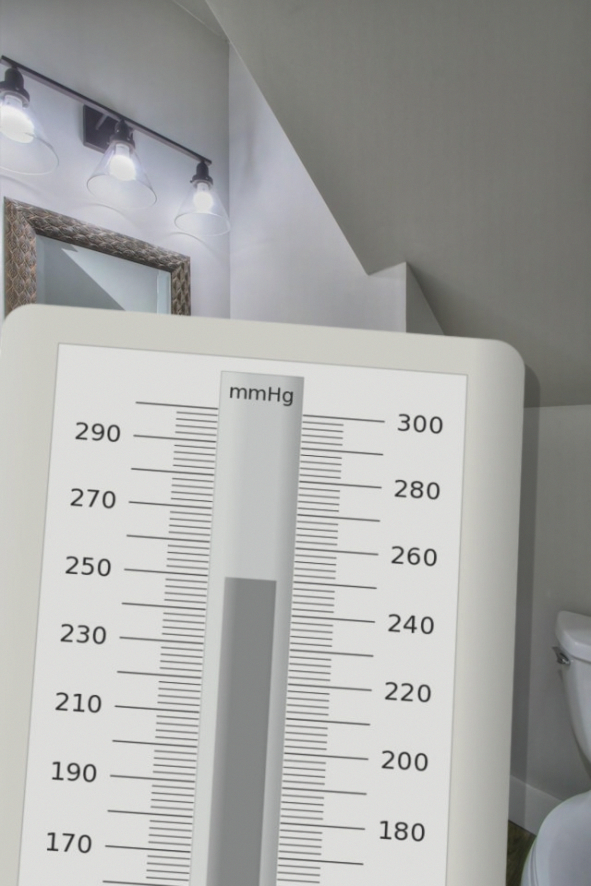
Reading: 250 mmHg
